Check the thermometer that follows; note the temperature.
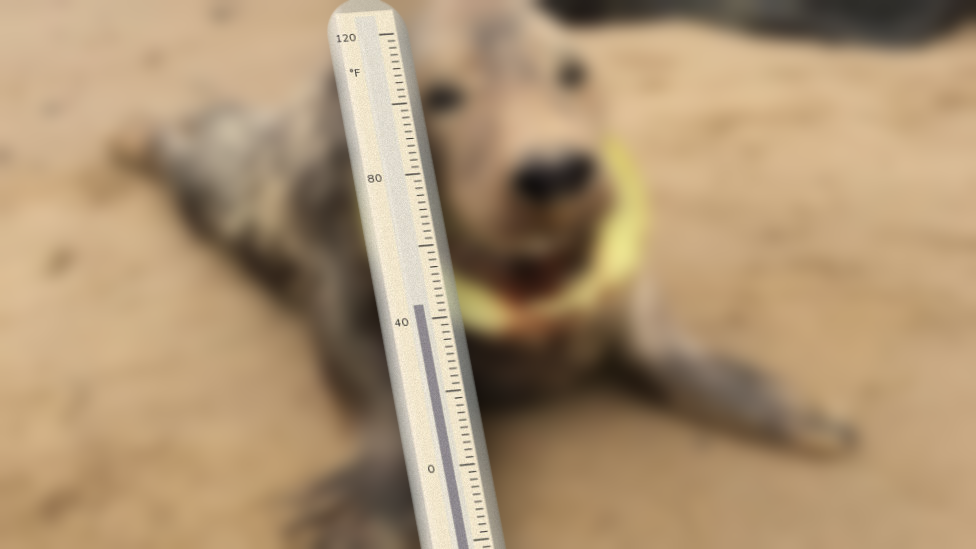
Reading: 44 °F
